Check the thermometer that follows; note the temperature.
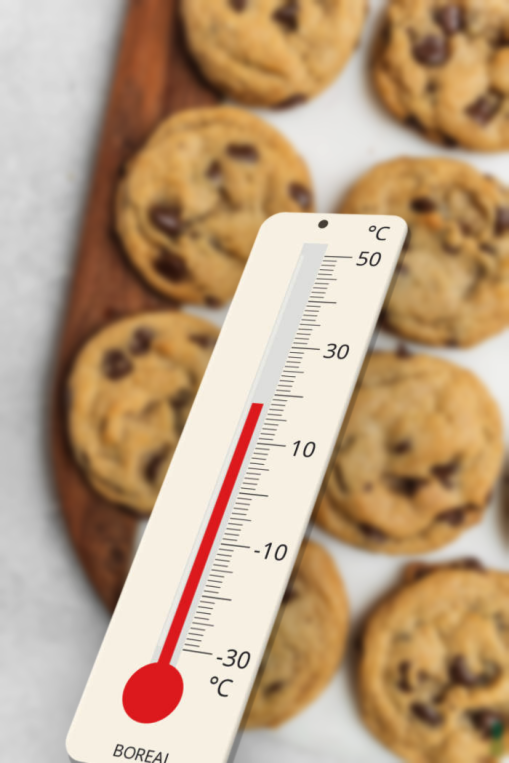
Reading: 18 °C
